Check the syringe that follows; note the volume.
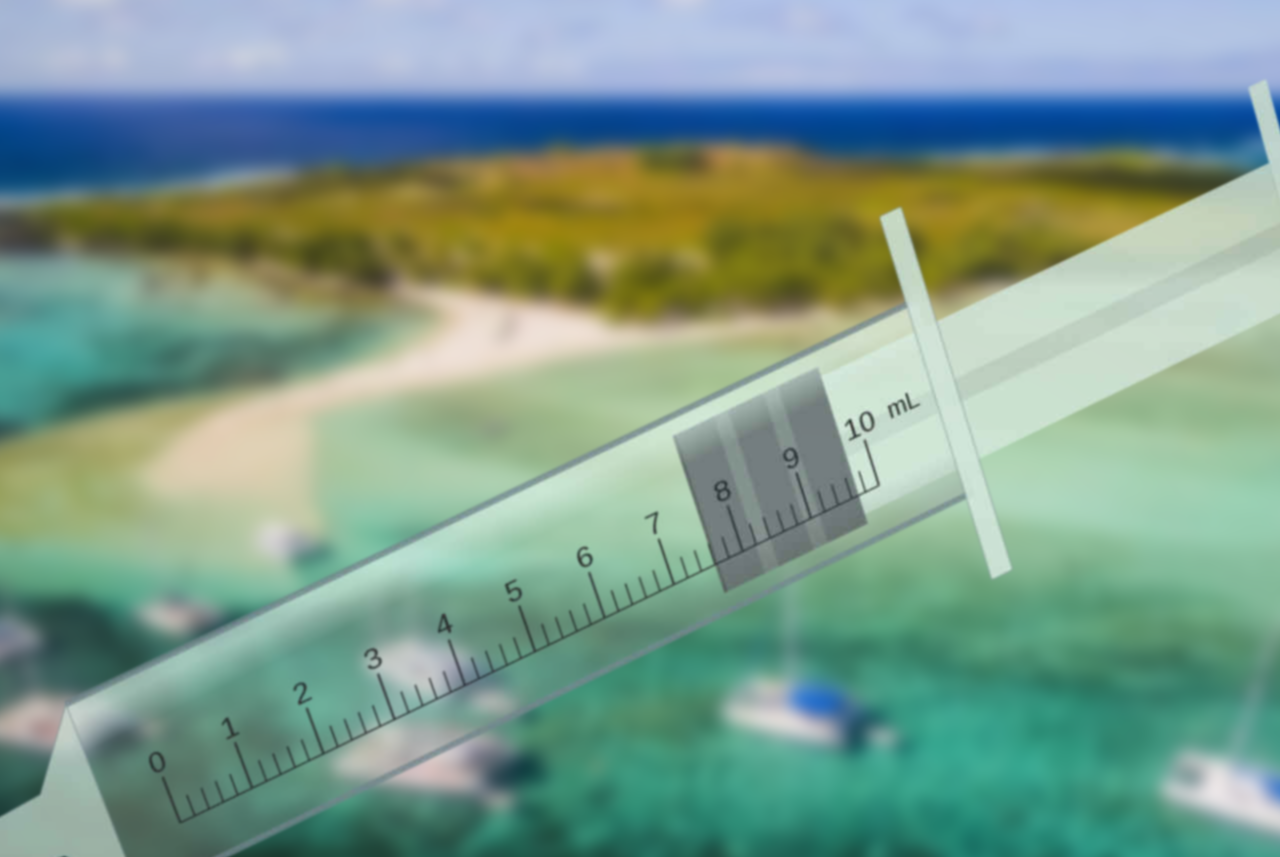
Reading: 7.6 mL
